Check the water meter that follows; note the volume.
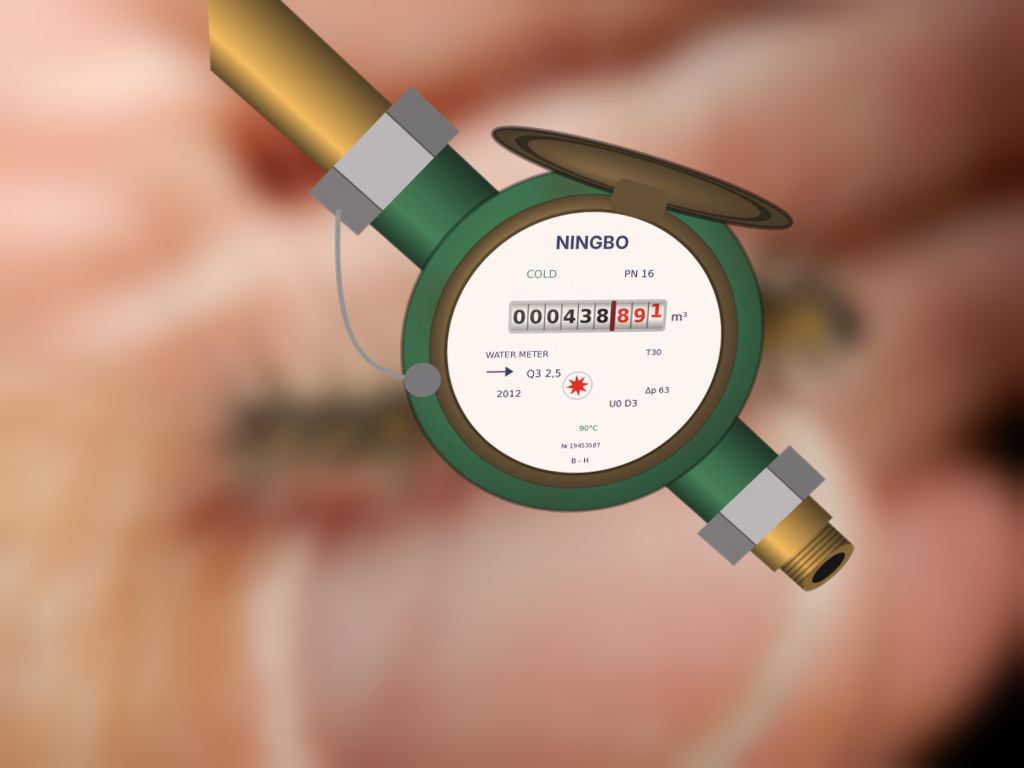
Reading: 438.891 m³
